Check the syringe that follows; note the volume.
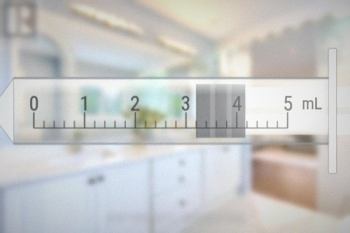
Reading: 3.2 mL
